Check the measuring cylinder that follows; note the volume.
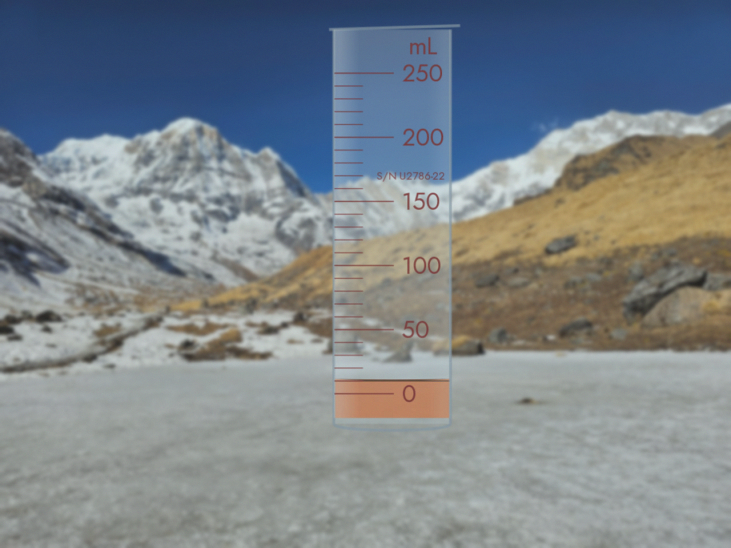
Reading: 10 mL
